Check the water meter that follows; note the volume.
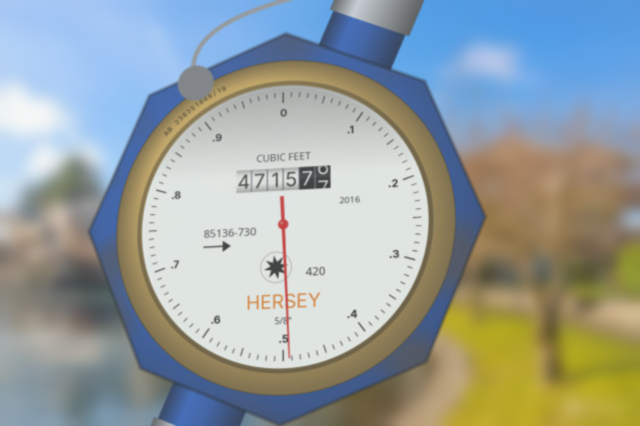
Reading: 471576.49 ft³
